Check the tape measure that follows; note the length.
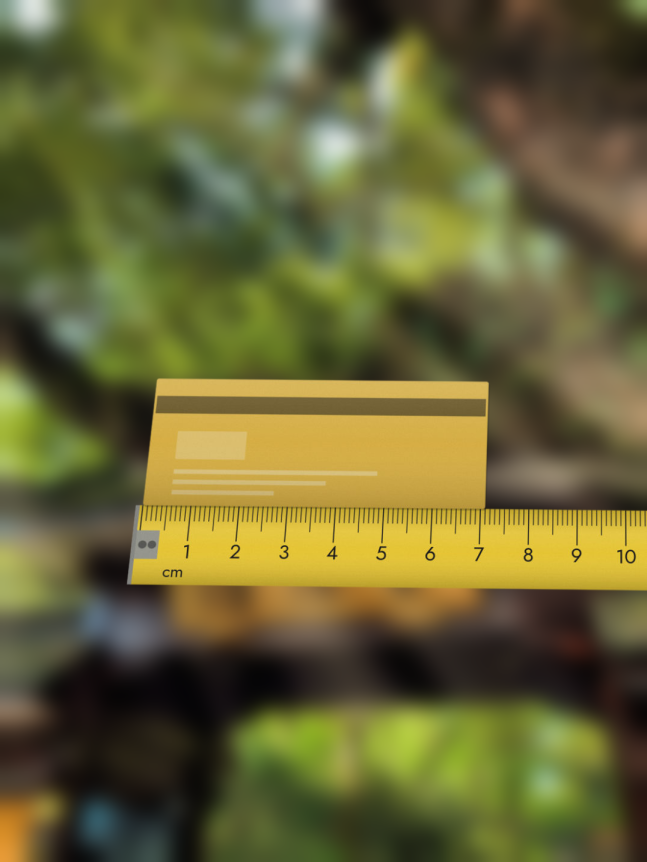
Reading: 7.1 cm
